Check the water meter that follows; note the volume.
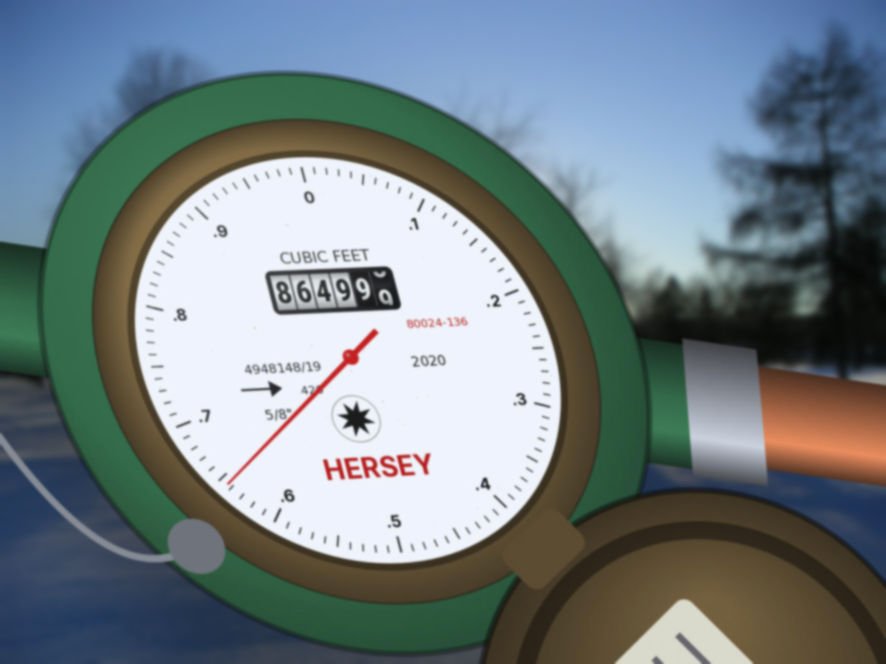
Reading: 864998.64 ft³
